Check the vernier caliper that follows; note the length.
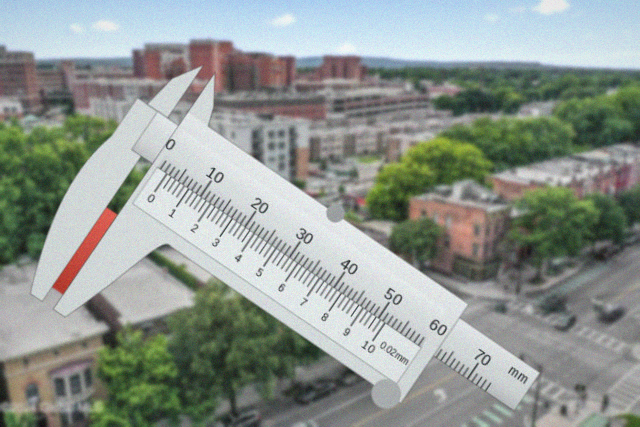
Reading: 2.5 mm
